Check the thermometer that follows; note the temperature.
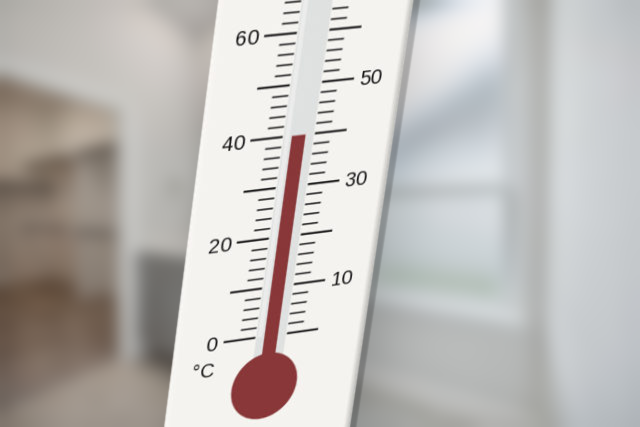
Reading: 40 °C
